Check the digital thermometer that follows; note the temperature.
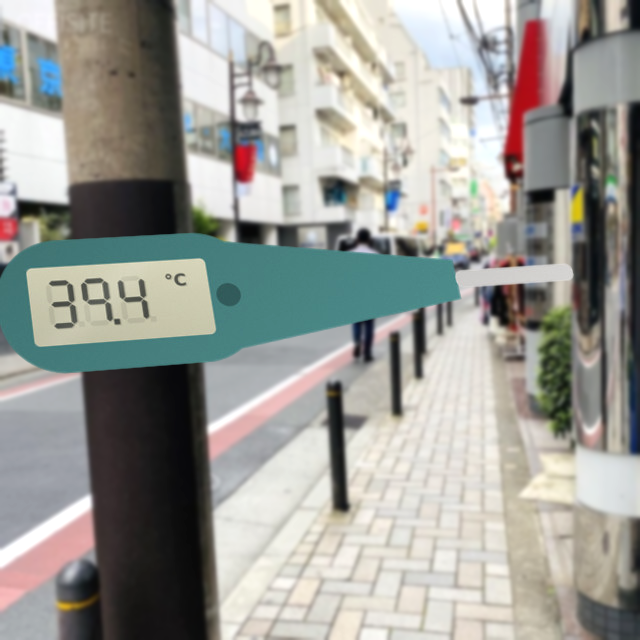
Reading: 39.4 °C
